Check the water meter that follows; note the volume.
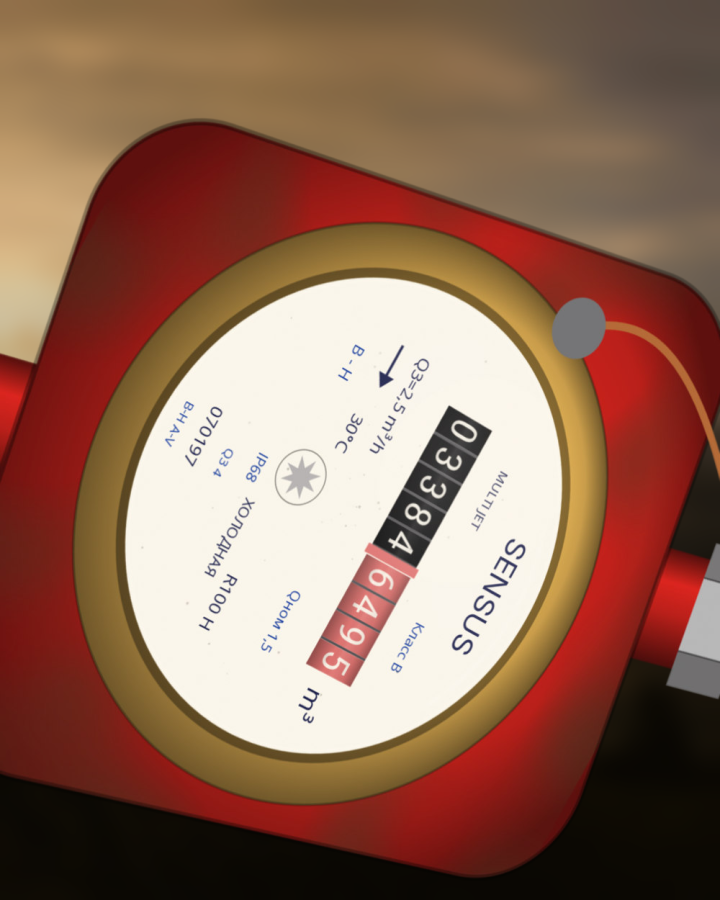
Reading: 3384.6495 m³
